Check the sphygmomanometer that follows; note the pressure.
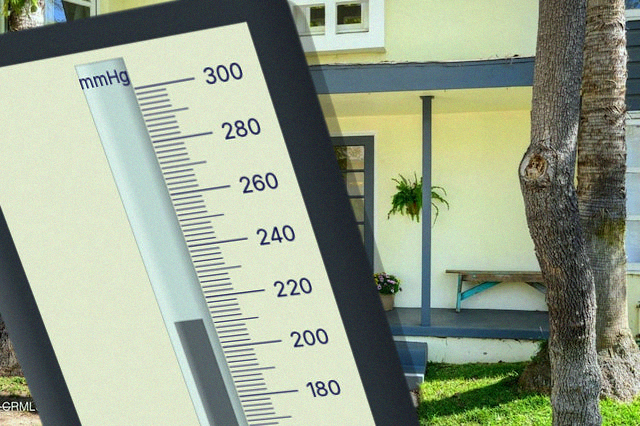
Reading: 212 mmHg
